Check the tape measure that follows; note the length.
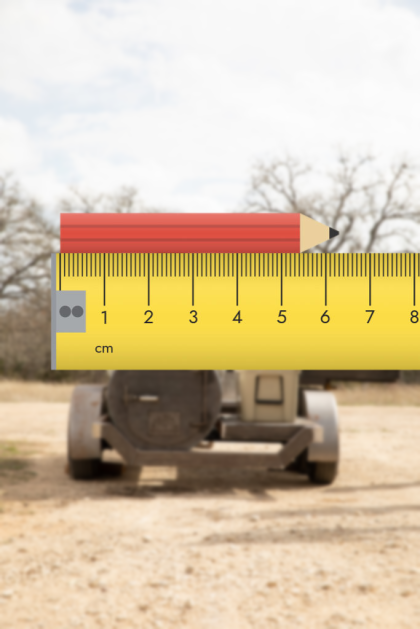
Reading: 6.3 cm
